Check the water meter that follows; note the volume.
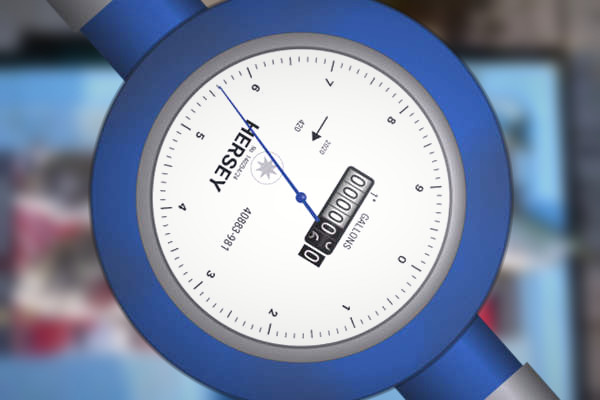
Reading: 55.6 gal
